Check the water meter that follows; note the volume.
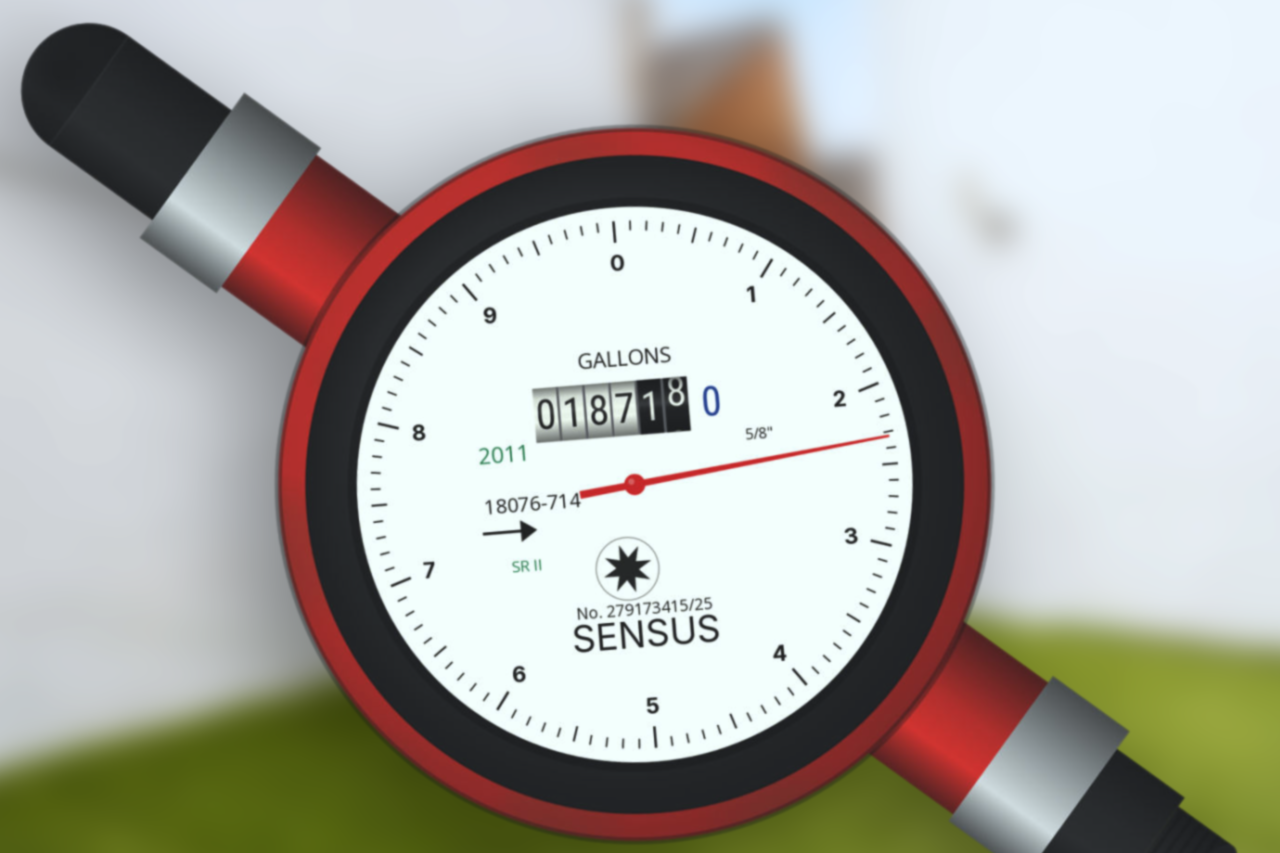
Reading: 187182.3 gal
